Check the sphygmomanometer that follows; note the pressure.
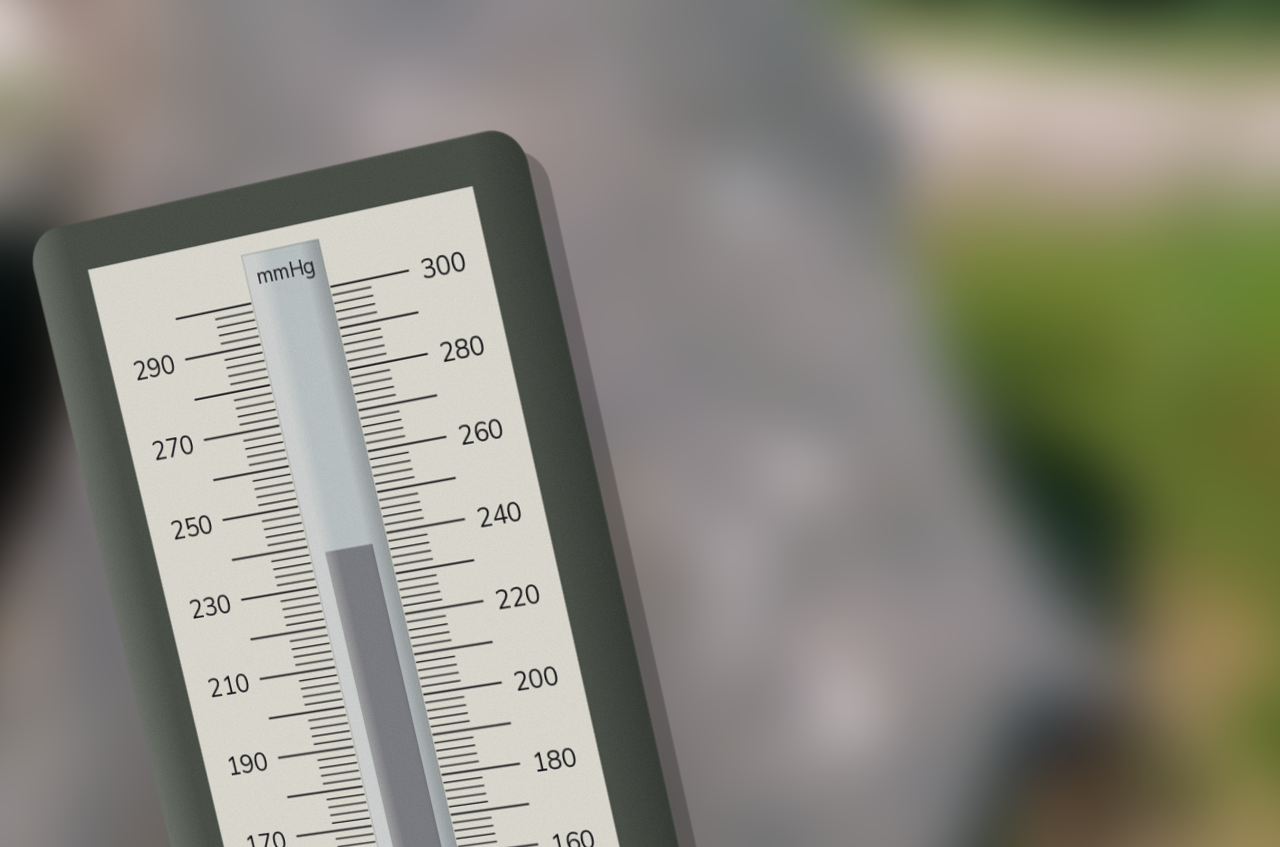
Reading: 238 mmHg
